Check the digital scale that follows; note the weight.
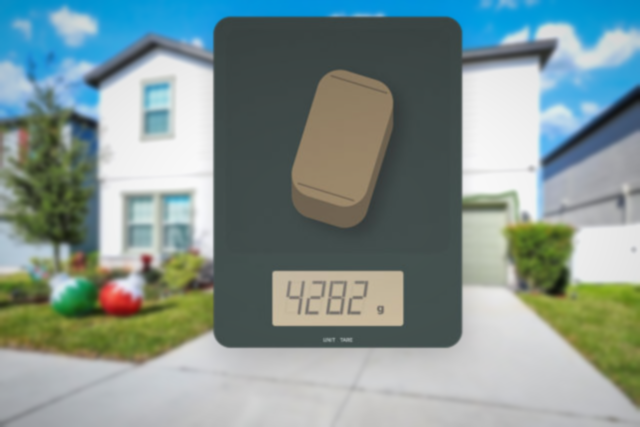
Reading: 4282 g
